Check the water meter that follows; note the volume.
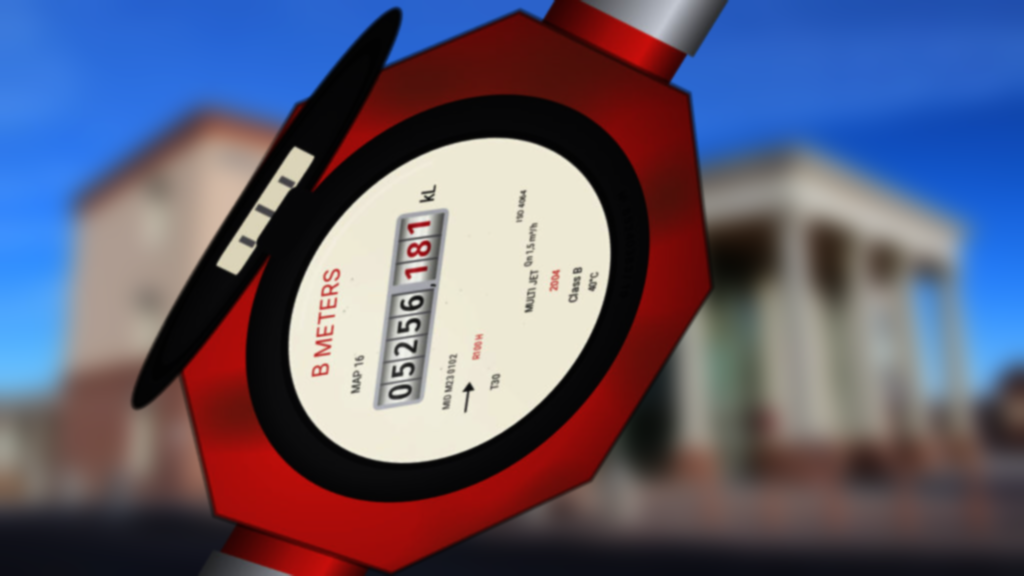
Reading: 5256.181 kL
